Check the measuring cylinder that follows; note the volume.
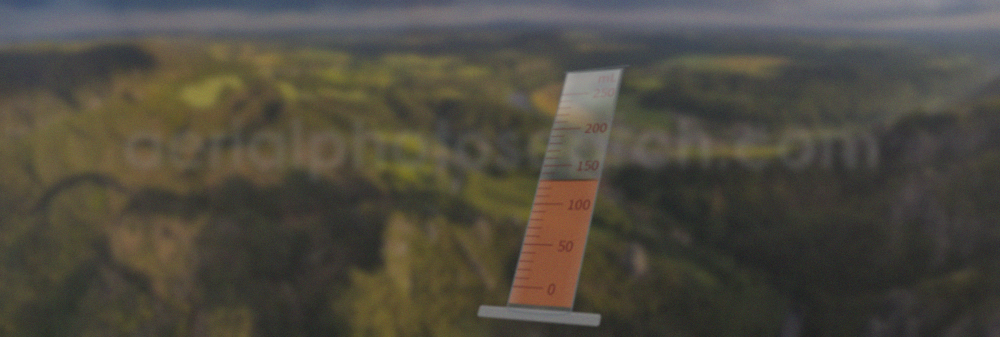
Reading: 130 mL
